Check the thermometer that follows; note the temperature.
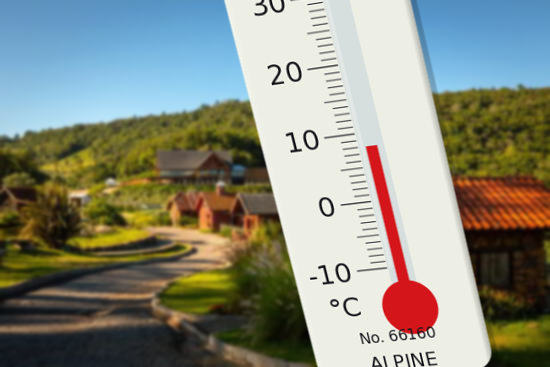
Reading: 8 °C
